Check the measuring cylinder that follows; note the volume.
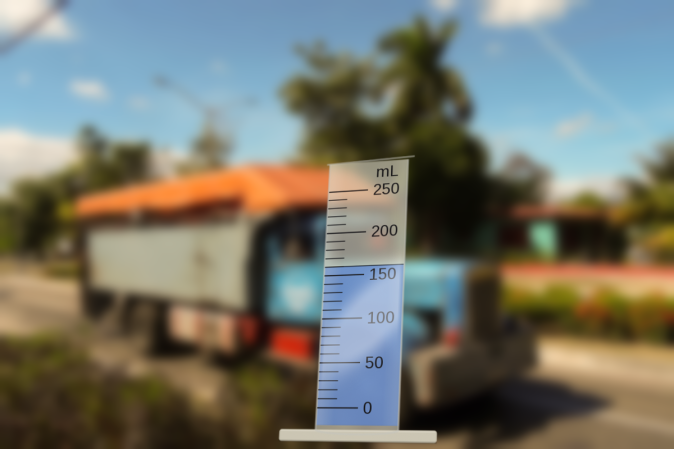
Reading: 160 mL
